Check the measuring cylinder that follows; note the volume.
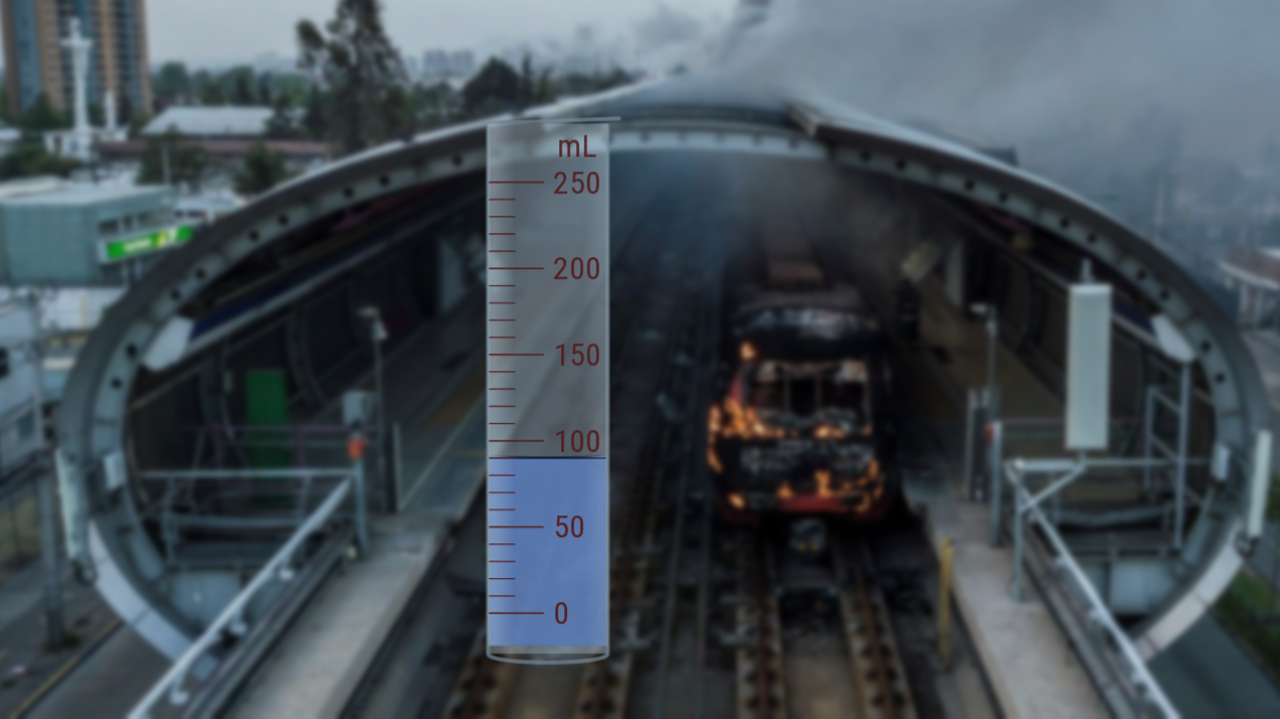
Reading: 90 mL
